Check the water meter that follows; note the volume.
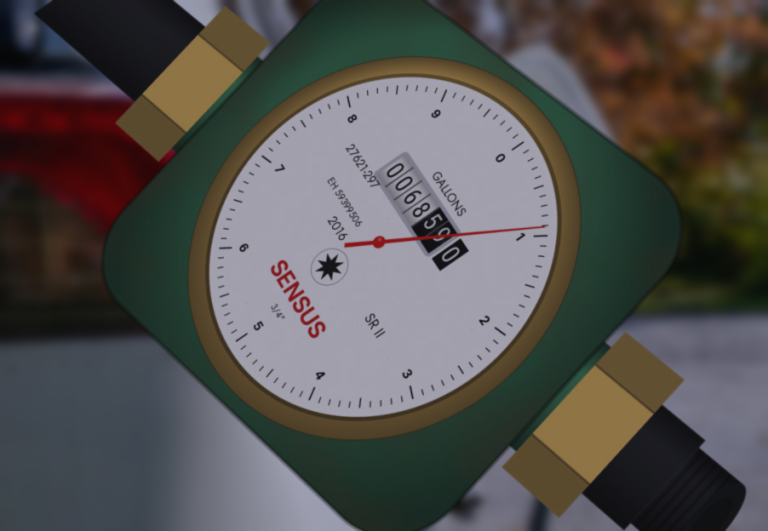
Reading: 68590.9 gal
